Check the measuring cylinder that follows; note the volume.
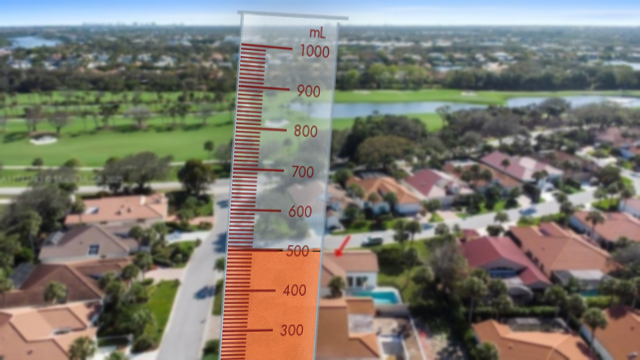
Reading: 500 mL
